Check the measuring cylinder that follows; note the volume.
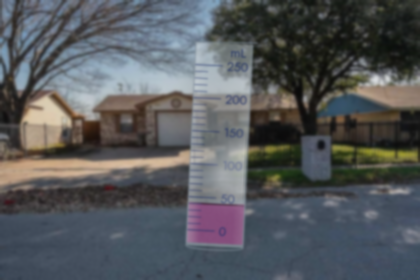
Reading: 40 mL
